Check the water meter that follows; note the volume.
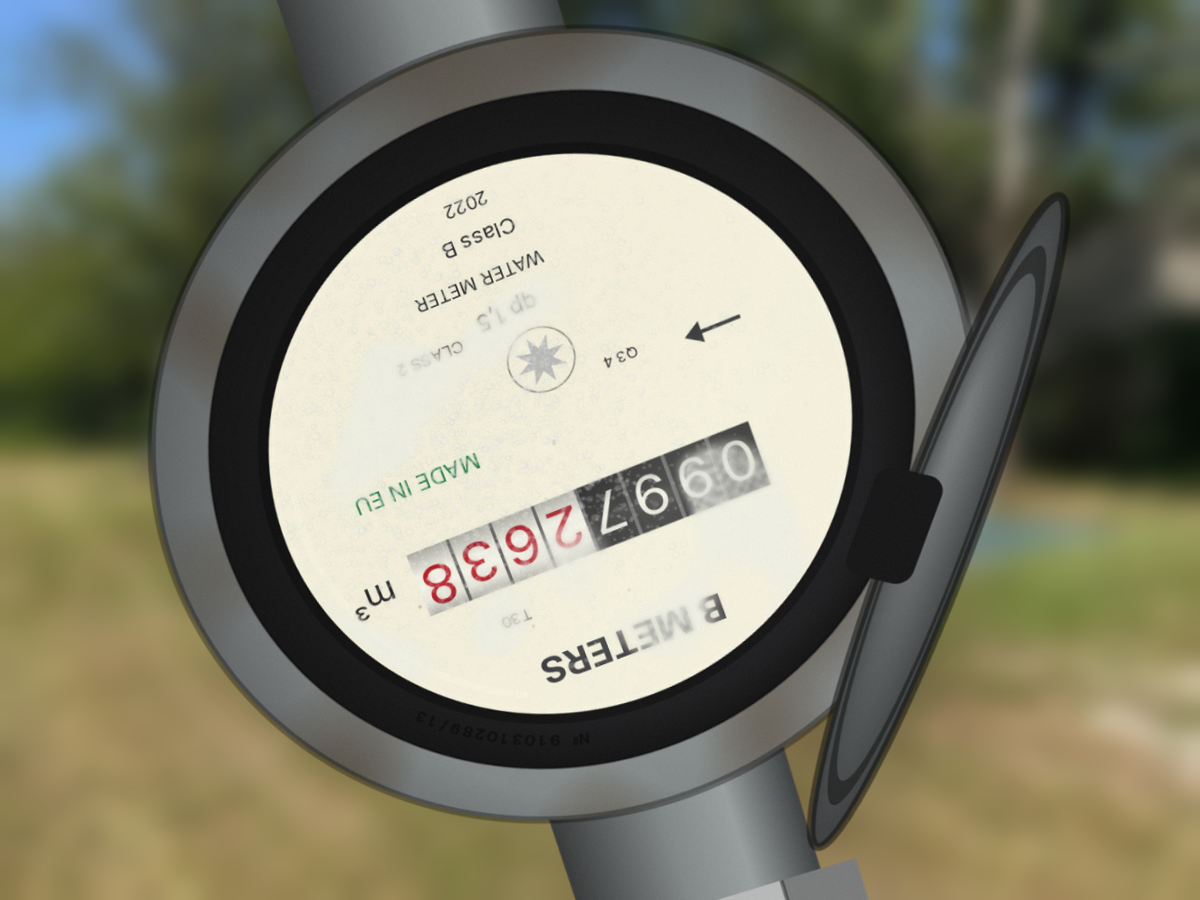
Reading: 997.2638 m³
